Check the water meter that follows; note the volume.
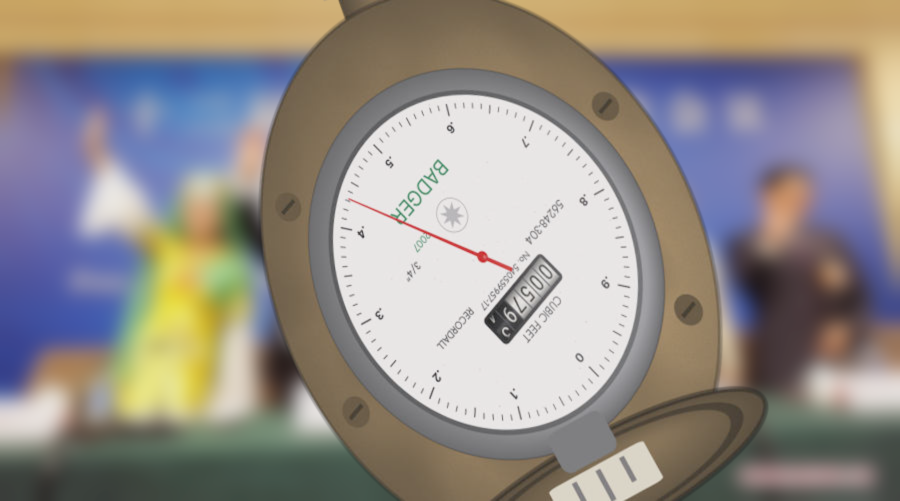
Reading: 5793.43 ft³
